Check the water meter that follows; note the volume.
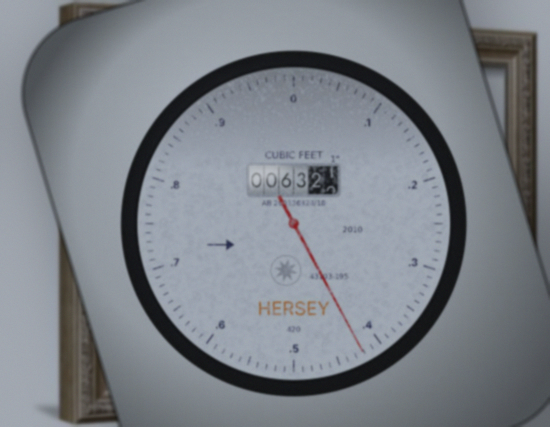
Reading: 6321.42 ft³
